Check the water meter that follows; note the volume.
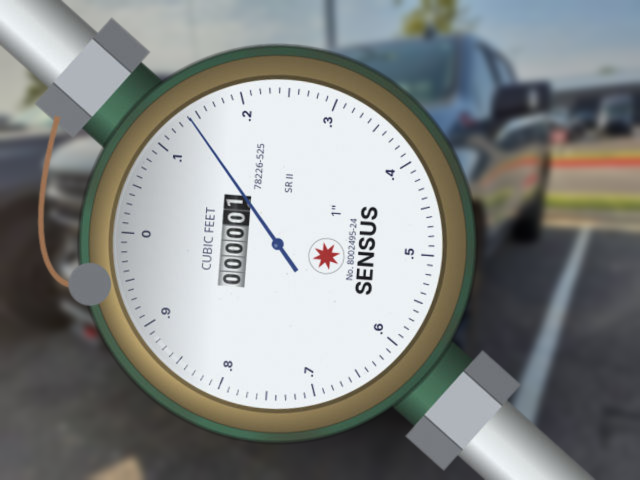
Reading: 1.14 ft³
